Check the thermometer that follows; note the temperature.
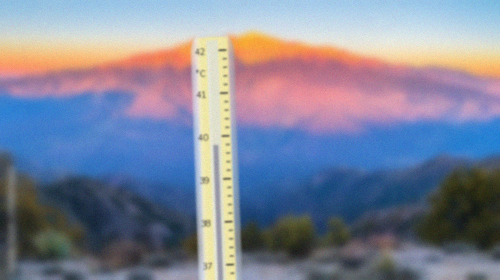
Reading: 39.8 °C
